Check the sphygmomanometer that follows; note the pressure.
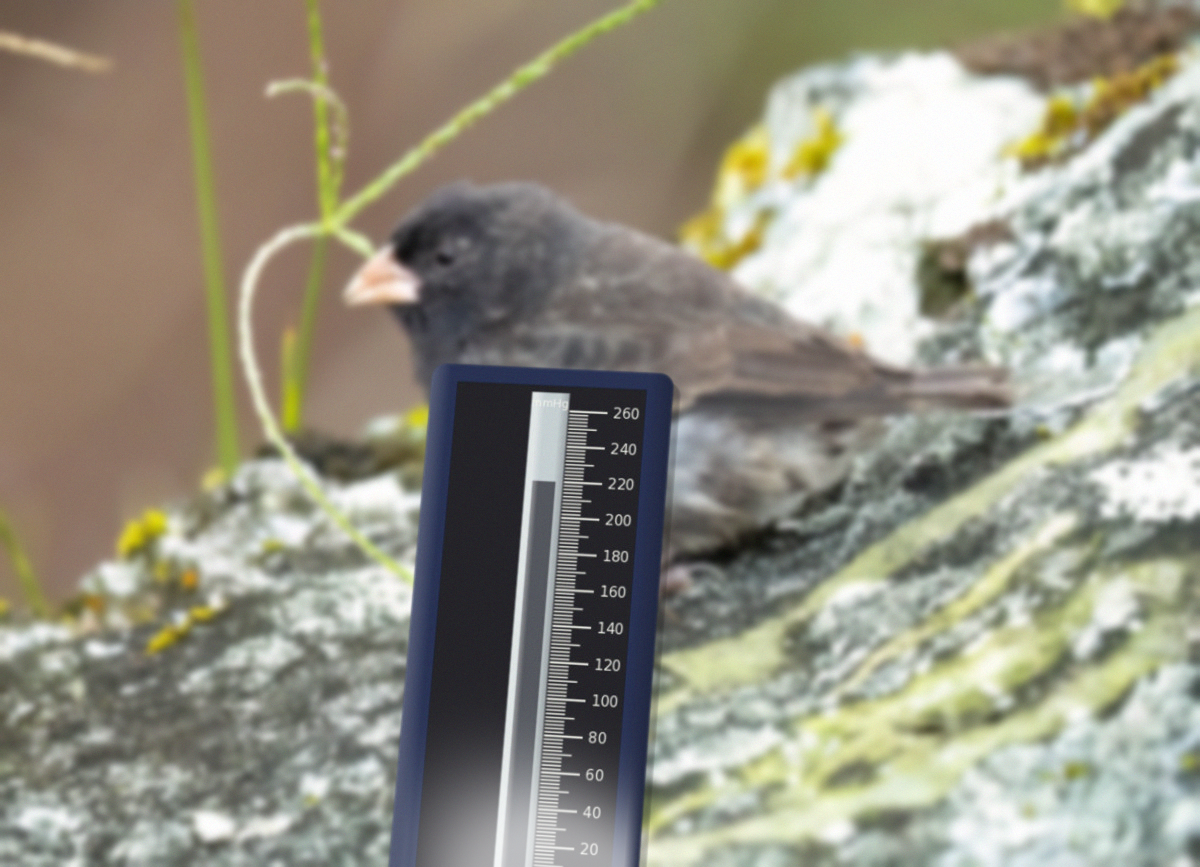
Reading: 220 mmHg
